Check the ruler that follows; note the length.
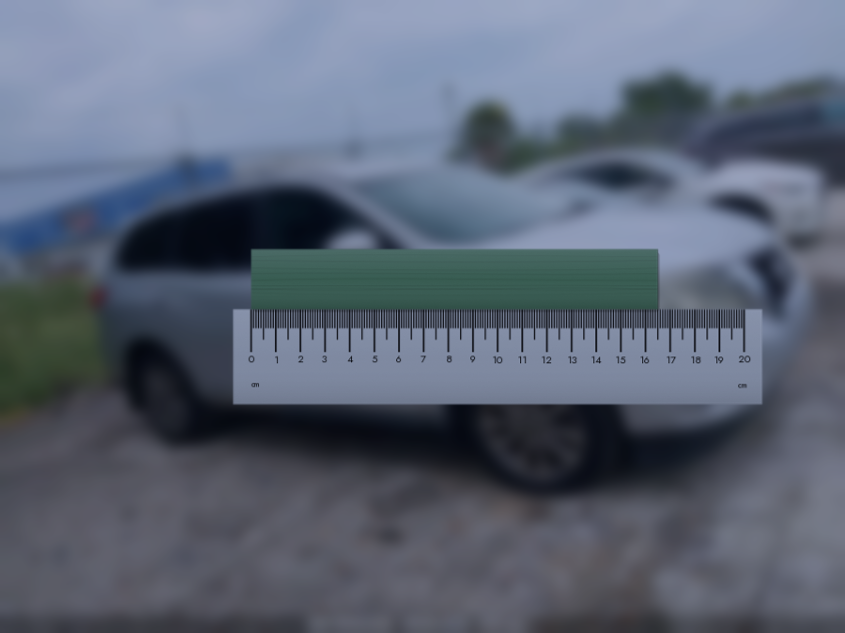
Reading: 16.5 cm
